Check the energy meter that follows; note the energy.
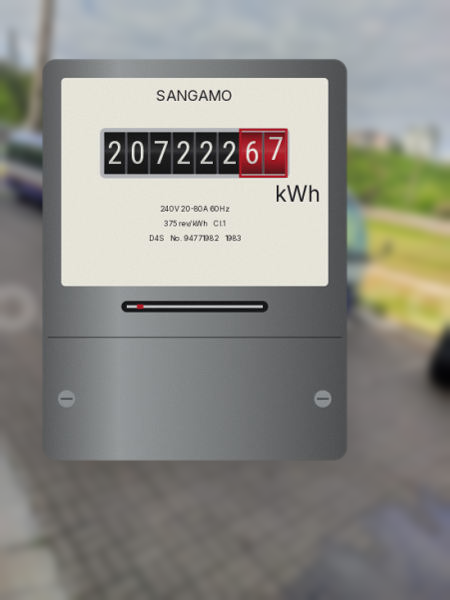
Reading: 207222.67 kWh
